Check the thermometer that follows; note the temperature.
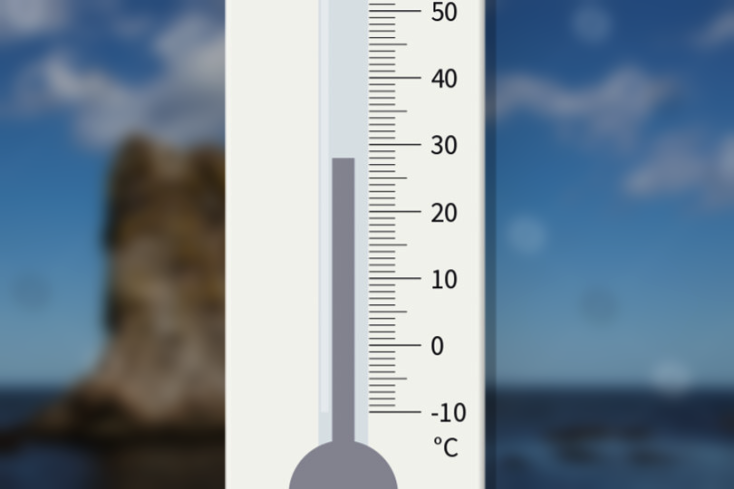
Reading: 28 °C
